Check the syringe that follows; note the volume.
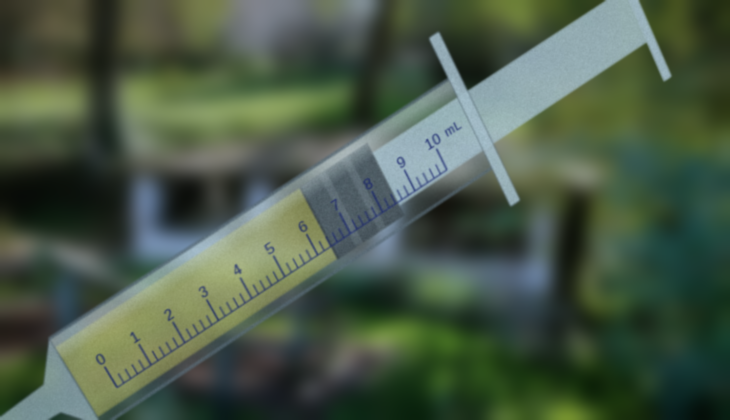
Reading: 6.4 mL
